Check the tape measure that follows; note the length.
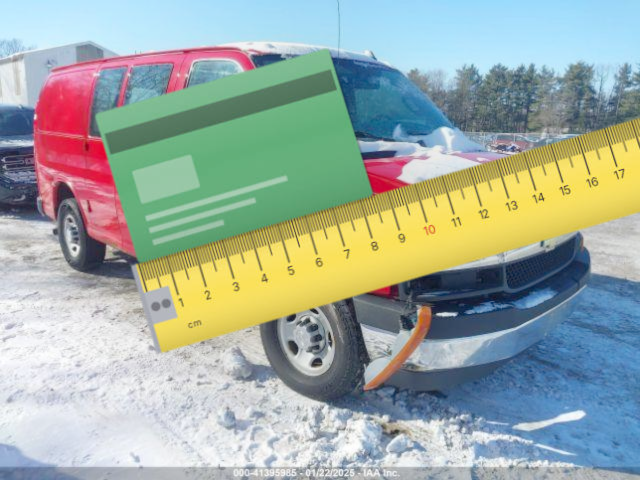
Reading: 8.5 cm
